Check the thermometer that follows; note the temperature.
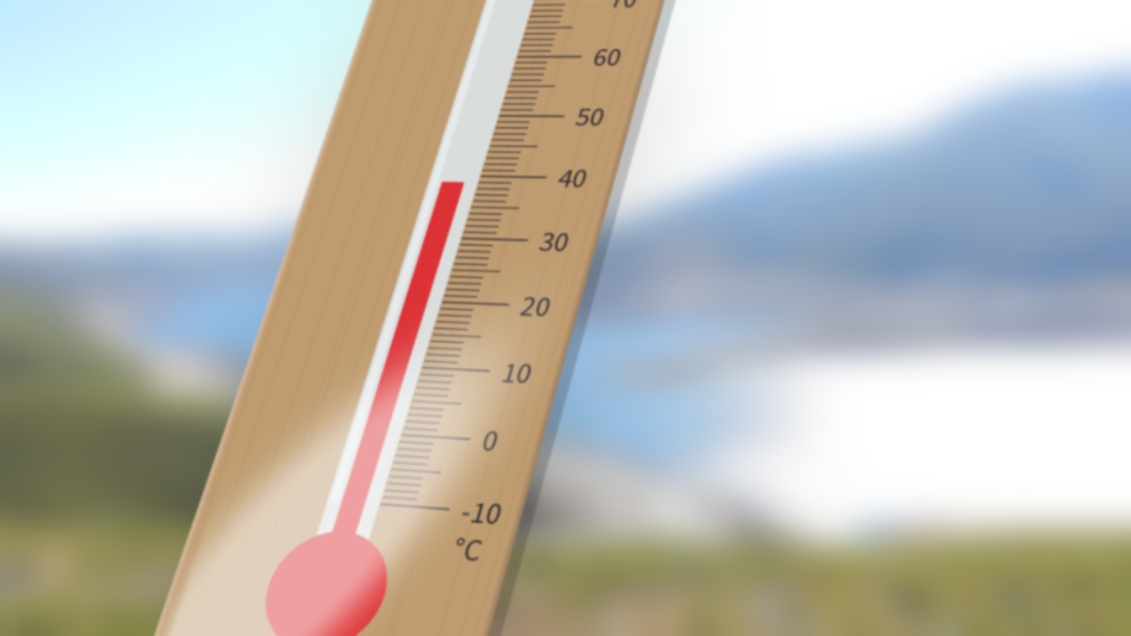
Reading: 39 °C
